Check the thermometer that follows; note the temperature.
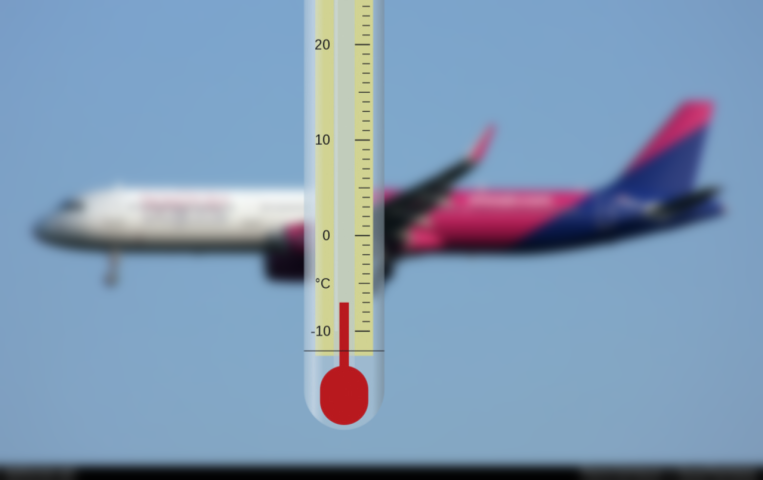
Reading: -7 °C
